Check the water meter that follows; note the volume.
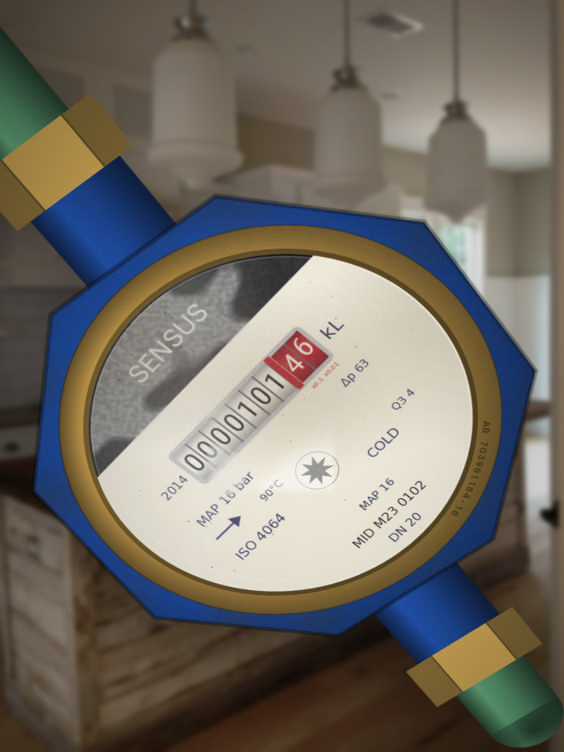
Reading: 101.46 kL
